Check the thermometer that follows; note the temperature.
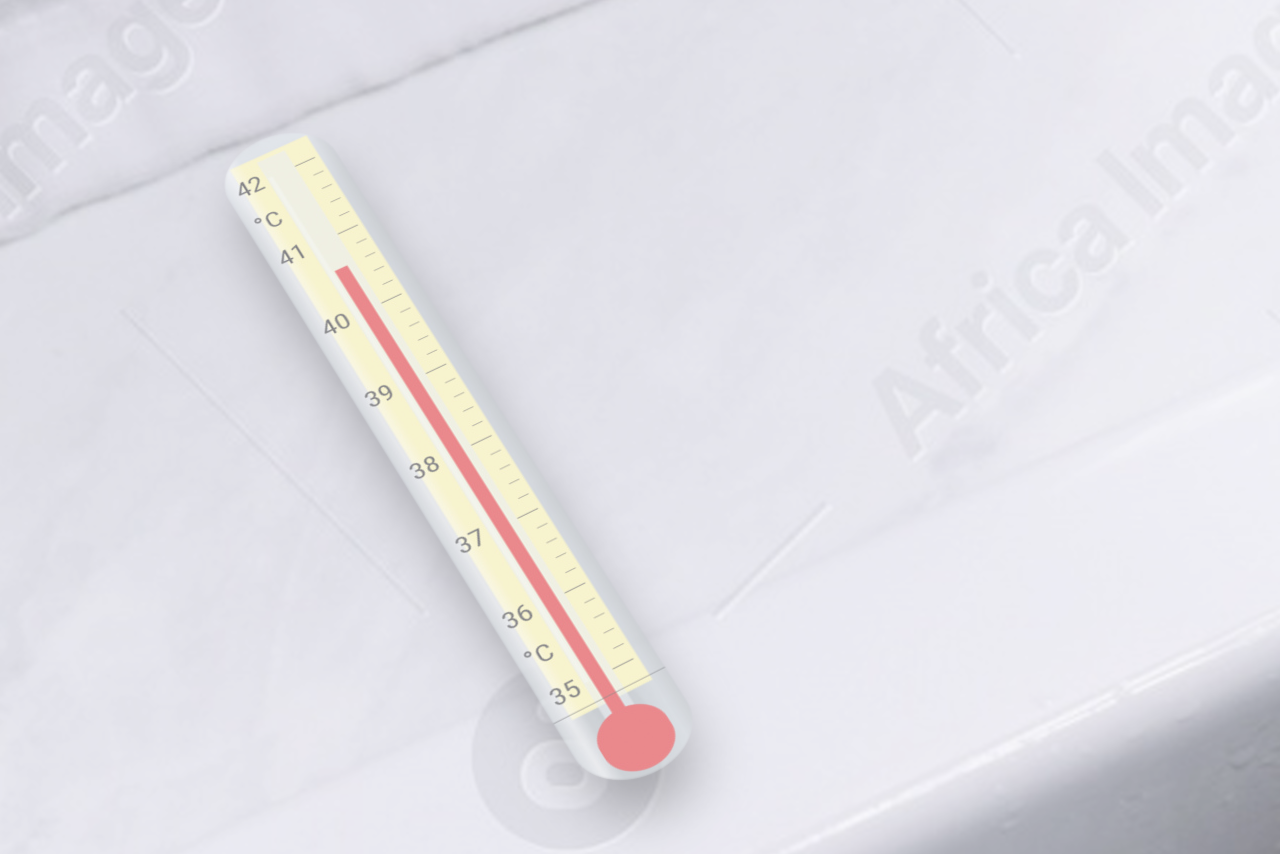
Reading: 40.6 °C
